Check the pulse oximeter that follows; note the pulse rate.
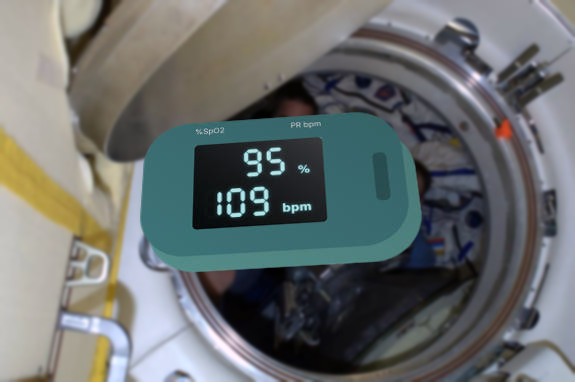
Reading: 109 bpm
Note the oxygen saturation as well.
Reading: 95 %
